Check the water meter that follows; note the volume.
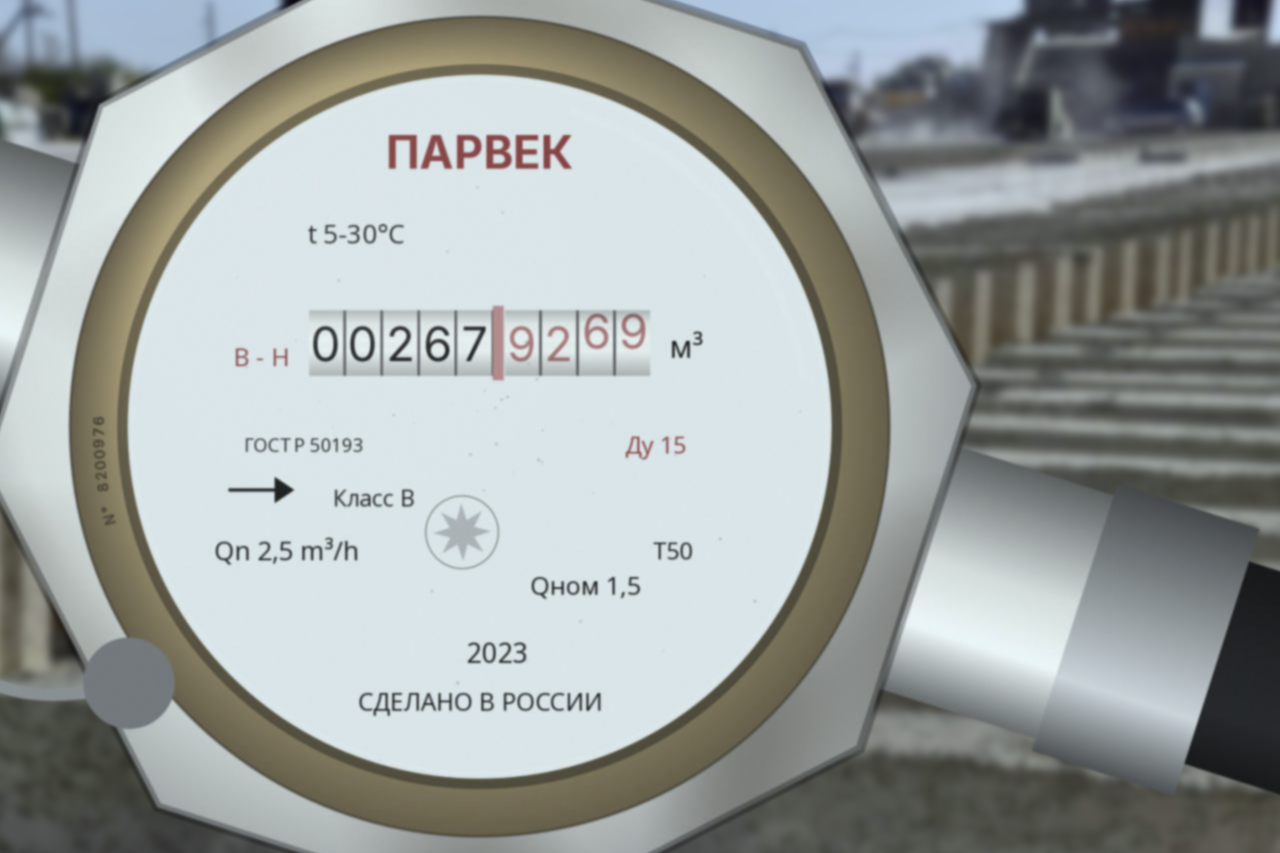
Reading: 267.9269 m³
